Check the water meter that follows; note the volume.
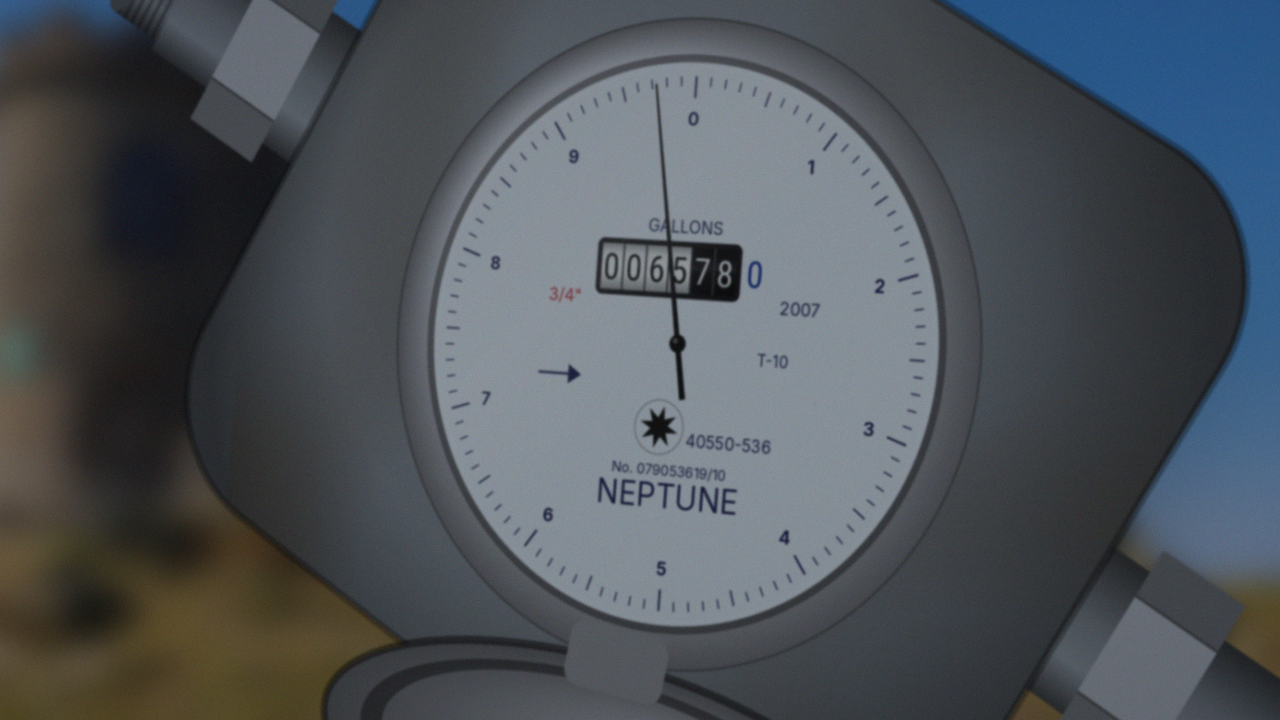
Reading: 65779.7 gal
